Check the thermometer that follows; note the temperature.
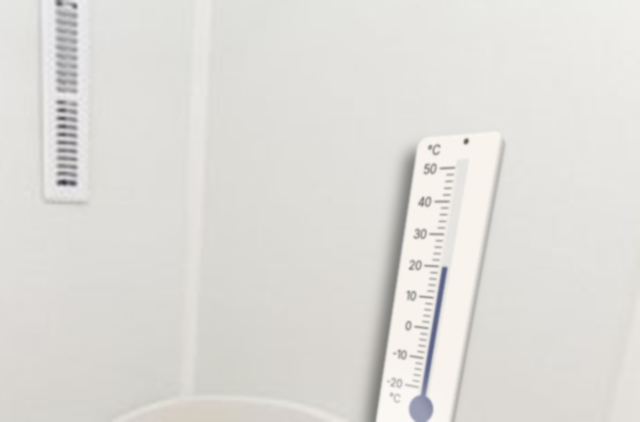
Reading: 20 °C
